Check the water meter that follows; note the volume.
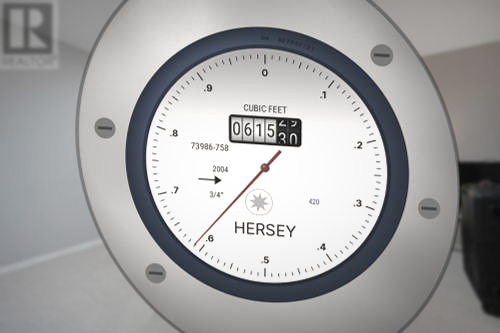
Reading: 61529.61 ft³
